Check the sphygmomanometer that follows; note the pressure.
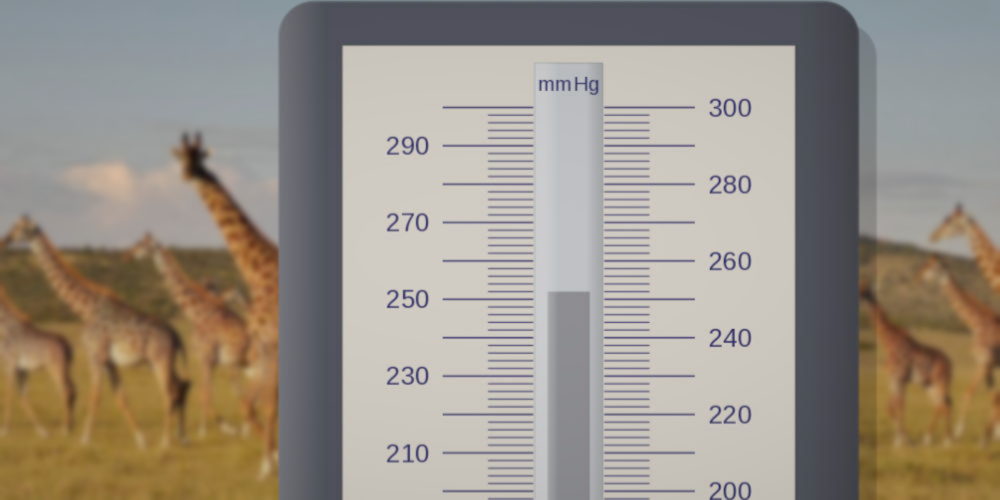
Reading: 252 mmHg
